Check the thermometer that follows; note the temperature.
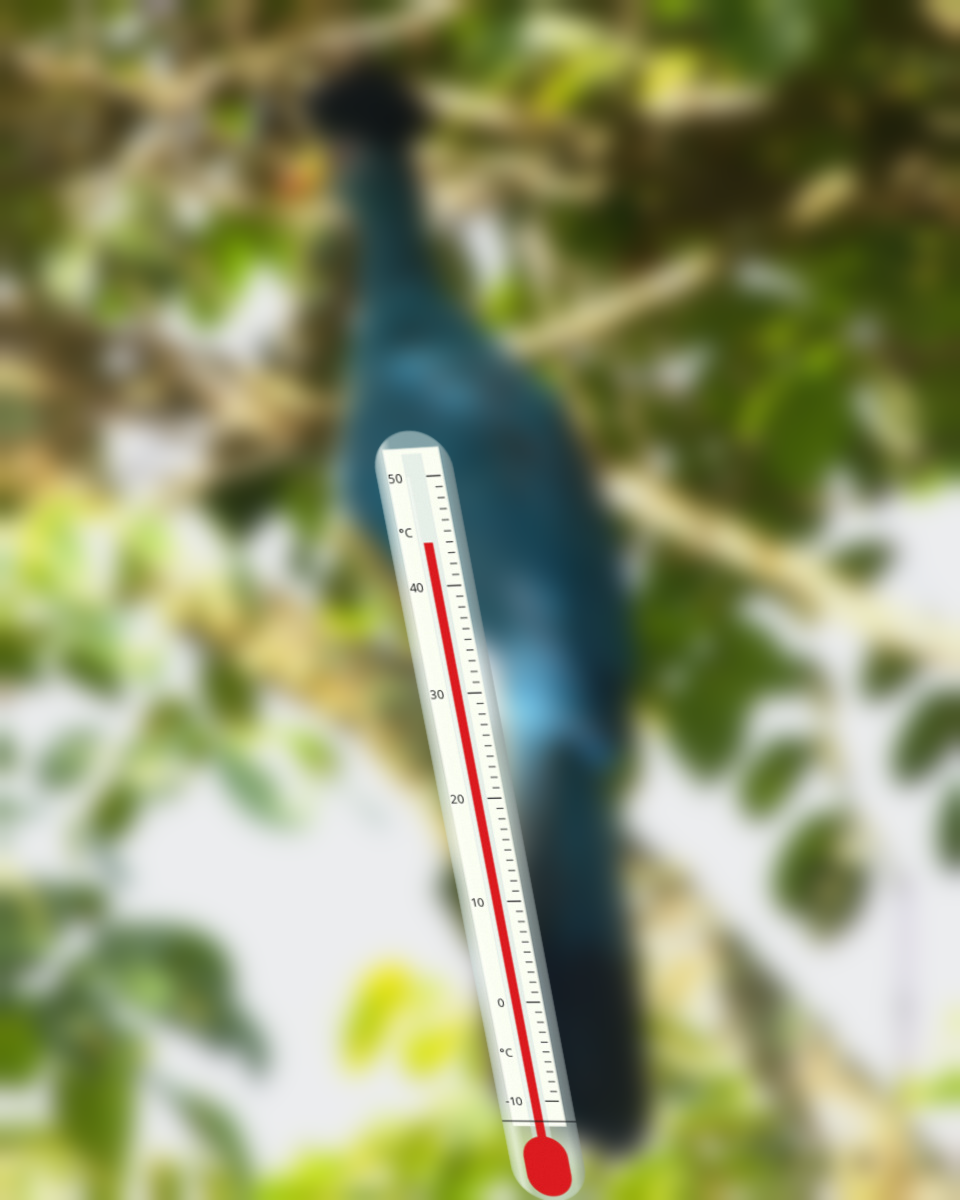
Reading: 44 °C
